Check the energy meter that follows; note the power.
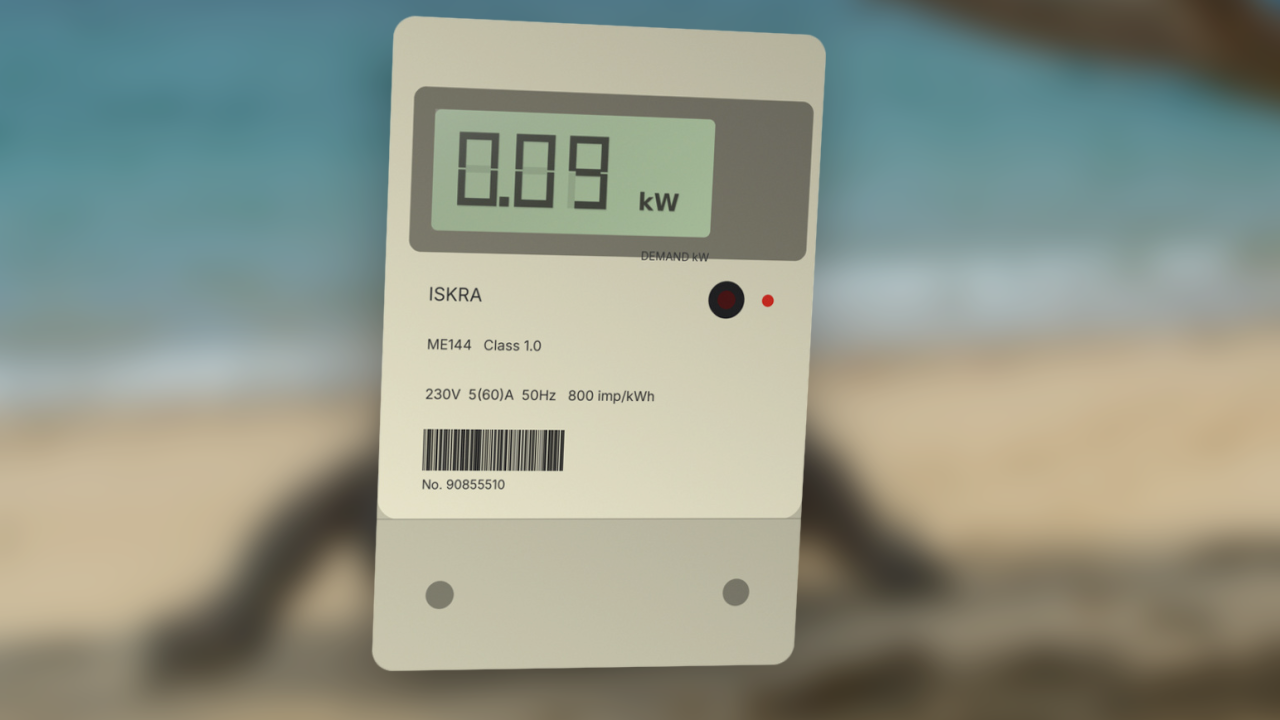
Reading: 0.09 kW
